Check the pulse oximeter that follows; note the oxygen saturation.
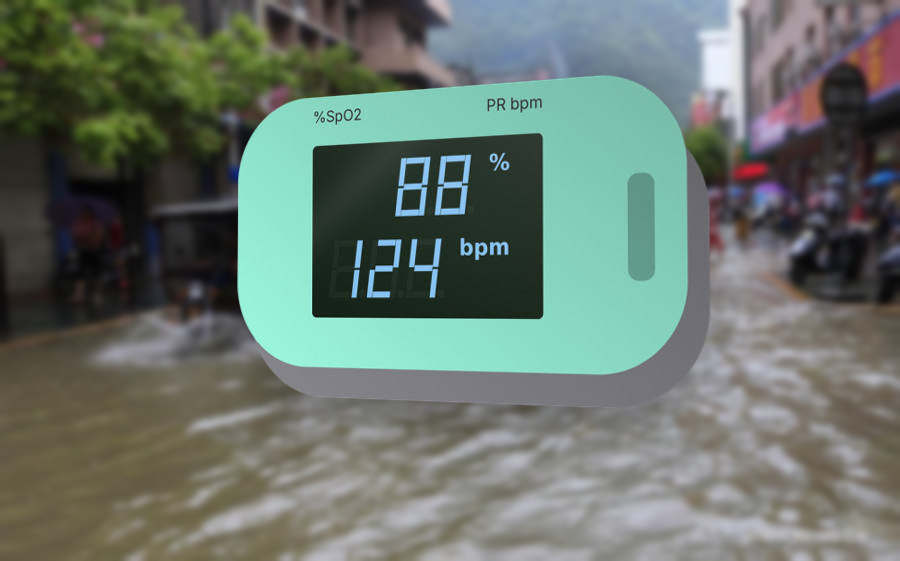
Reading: 88 %
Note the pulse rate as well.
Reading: 124 bpm
